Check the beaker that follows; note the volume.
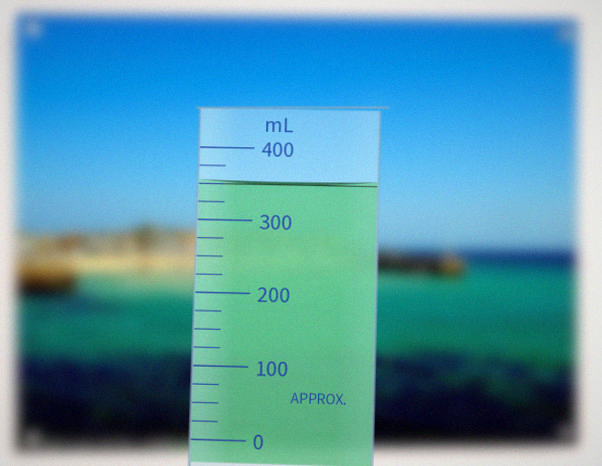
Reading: 350 mL
